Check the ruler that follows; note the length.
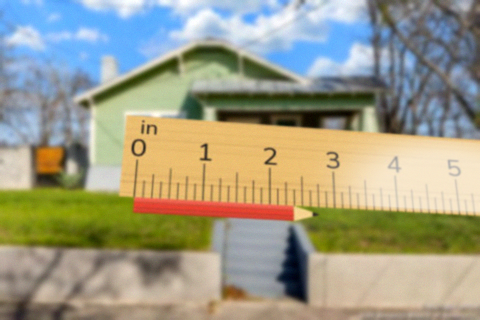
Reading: 2.75 in
